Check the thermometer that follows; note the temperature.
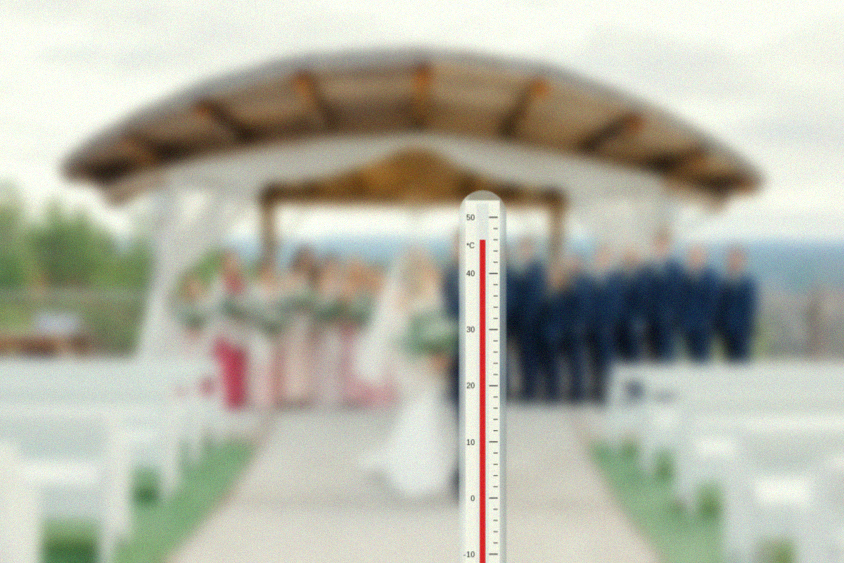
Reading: 46 °C
